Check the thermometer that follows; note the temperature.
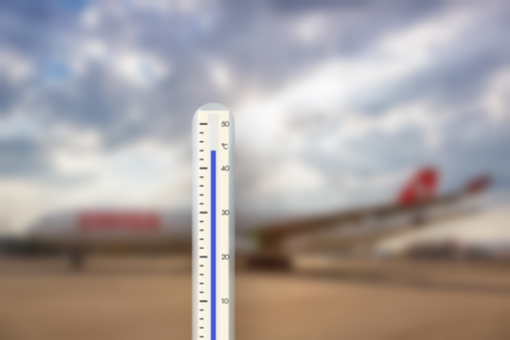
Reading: 44 °C
